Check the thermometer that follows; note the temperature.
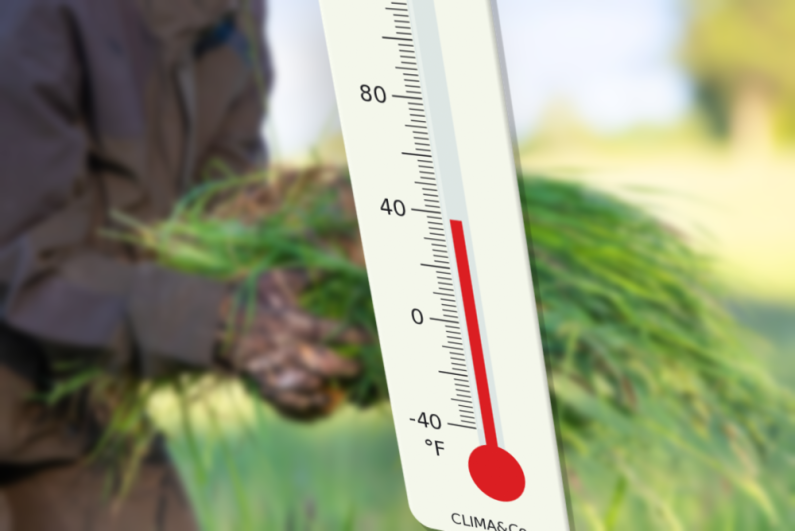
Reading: 38 °F
